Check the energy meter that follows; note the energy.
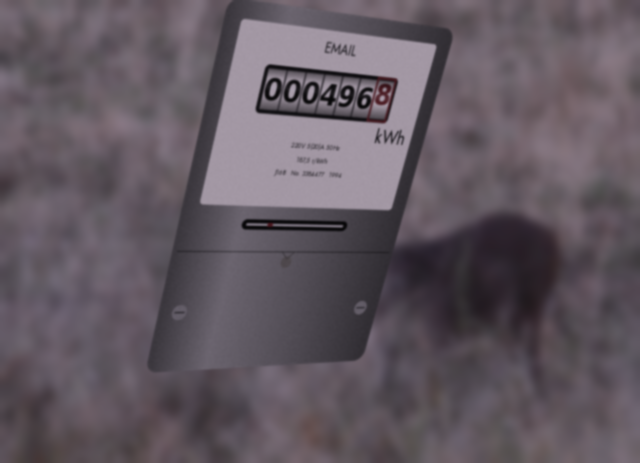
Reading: 496.8 kWh
